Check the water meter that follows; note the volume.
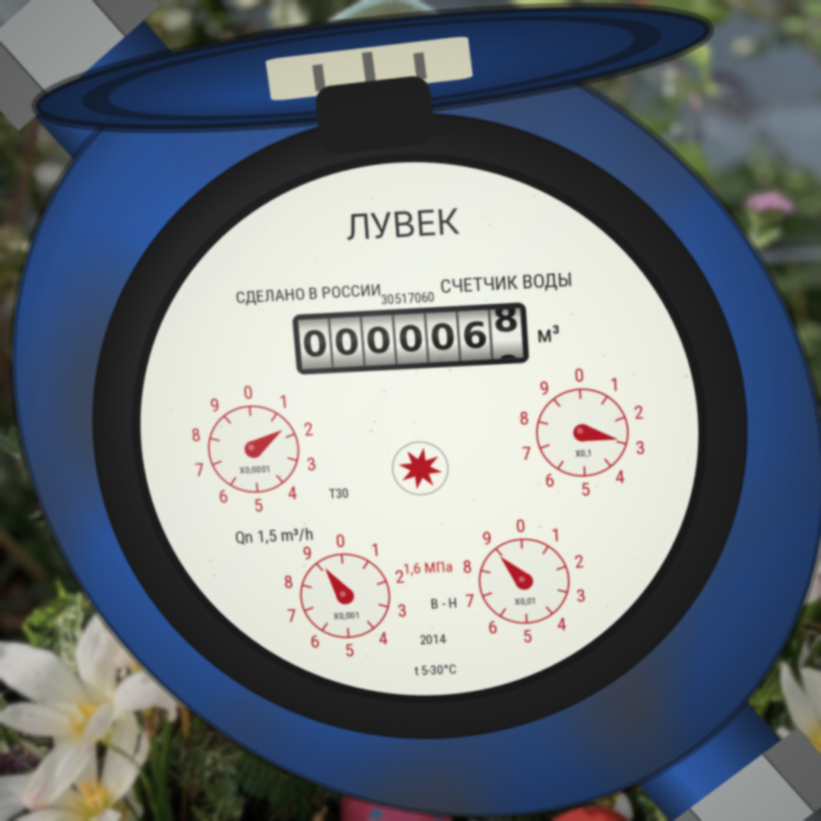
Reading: 68.2891 m³
